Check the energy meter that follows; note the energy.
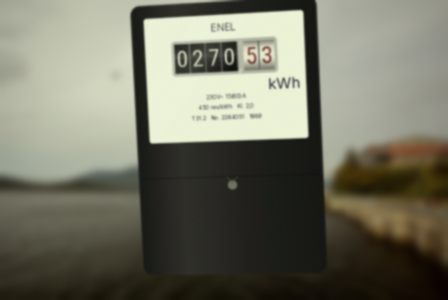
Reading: 270.53 kWh
